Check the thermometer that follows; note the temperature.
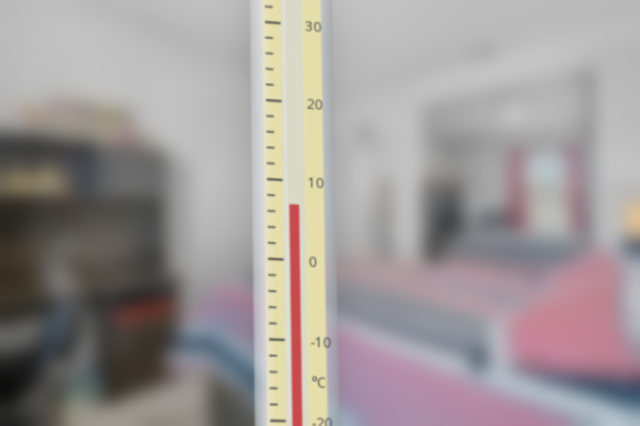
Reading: 7 °C
